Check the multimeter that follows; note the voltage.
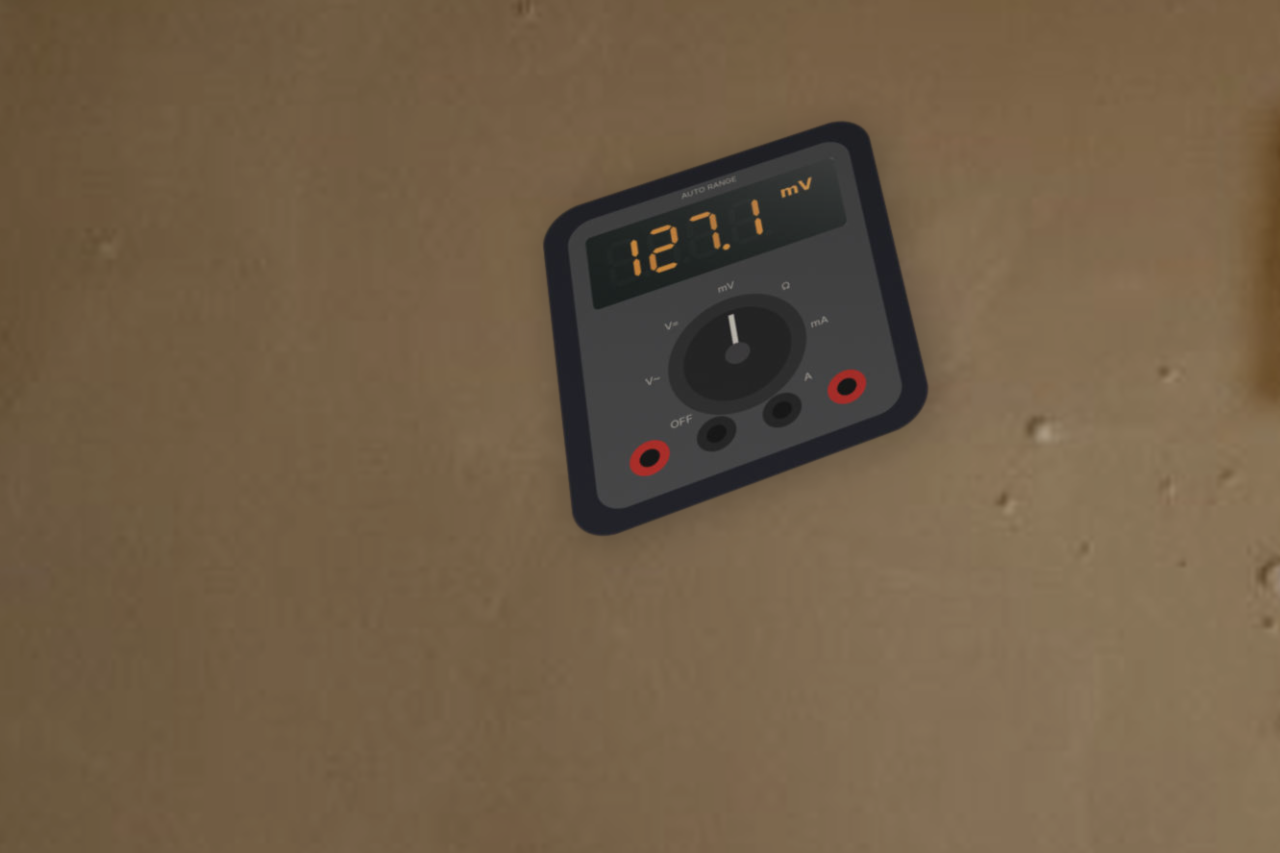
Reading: 127.1 mV
